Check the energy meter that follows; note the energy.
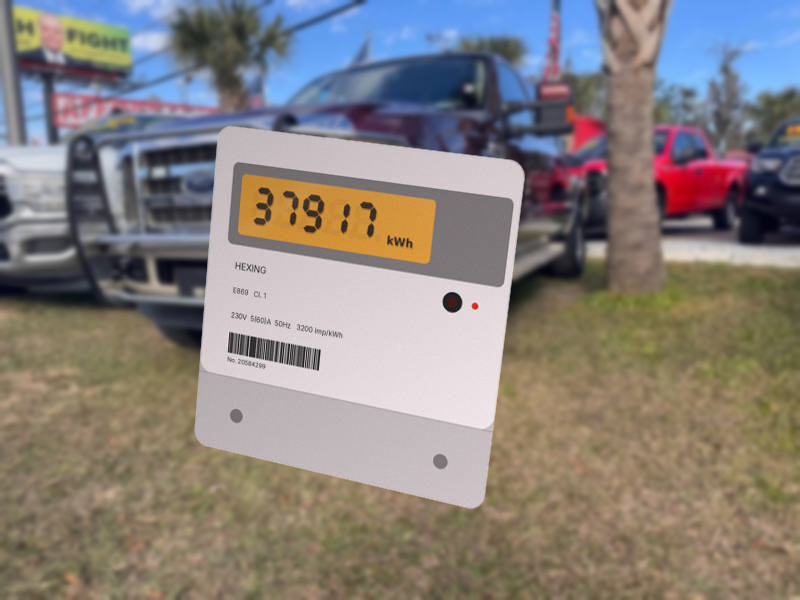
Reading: 37917 kWh
